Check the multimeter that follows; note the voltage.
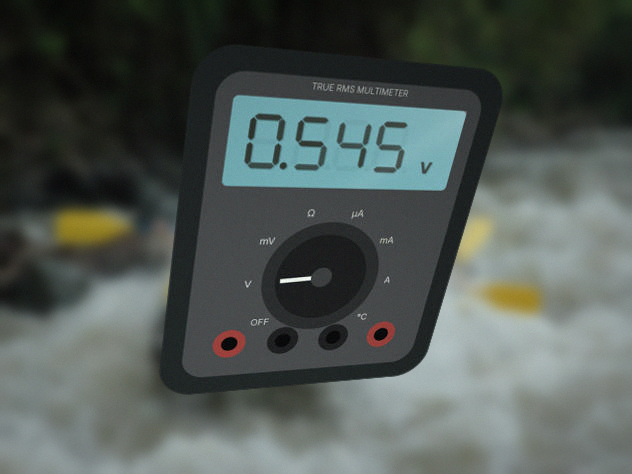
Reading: 0.545 V
